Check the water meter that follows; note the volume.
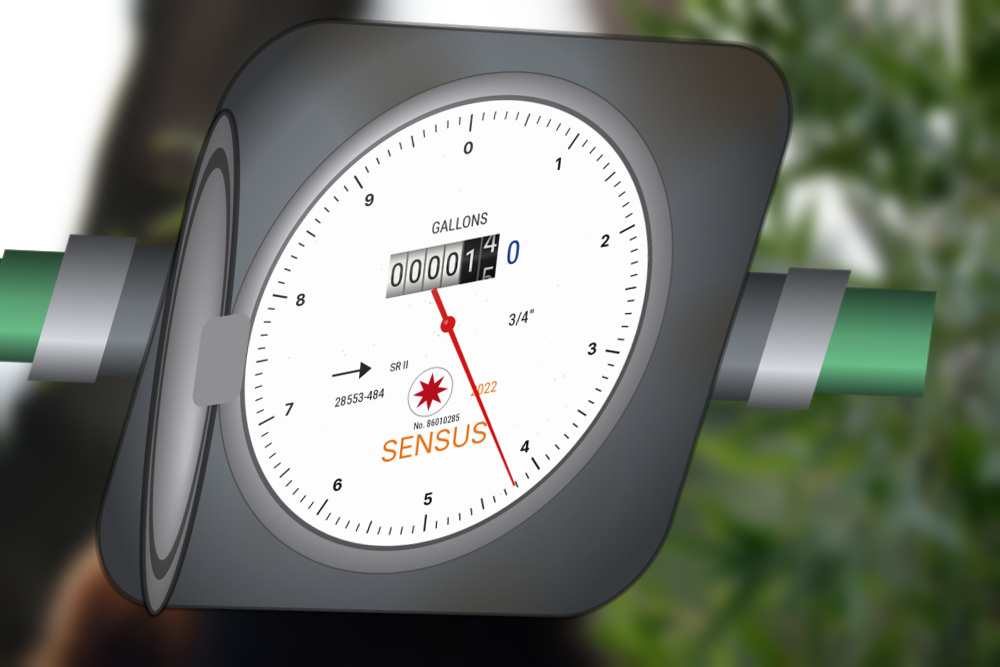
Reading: 144.2 gal
